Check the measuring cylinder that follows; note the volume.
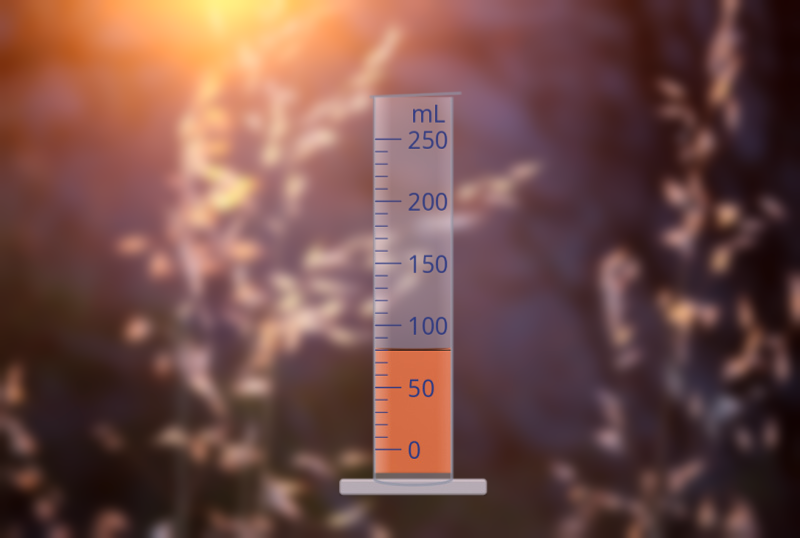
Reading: 80 mL
